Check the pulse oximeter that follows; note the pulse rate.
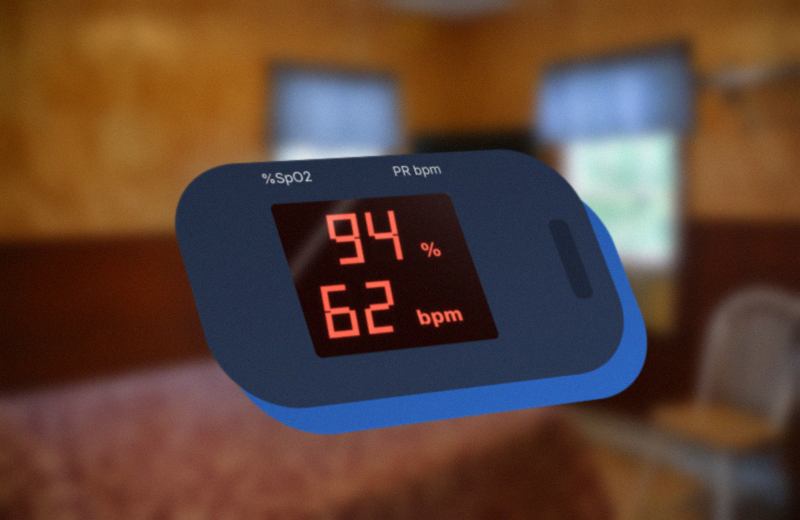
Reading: 62 bpm
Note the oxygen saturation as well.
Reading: 94 %
